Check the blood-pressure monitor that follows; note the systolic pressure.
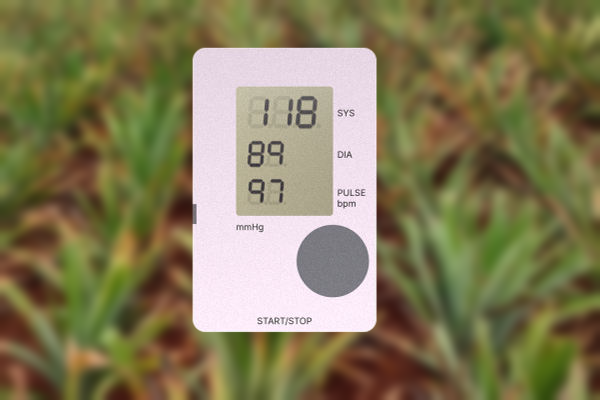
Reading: 118 mmHg
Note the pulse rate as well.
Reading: 97 bpm
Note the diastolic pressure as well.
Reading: 89 mmHg
